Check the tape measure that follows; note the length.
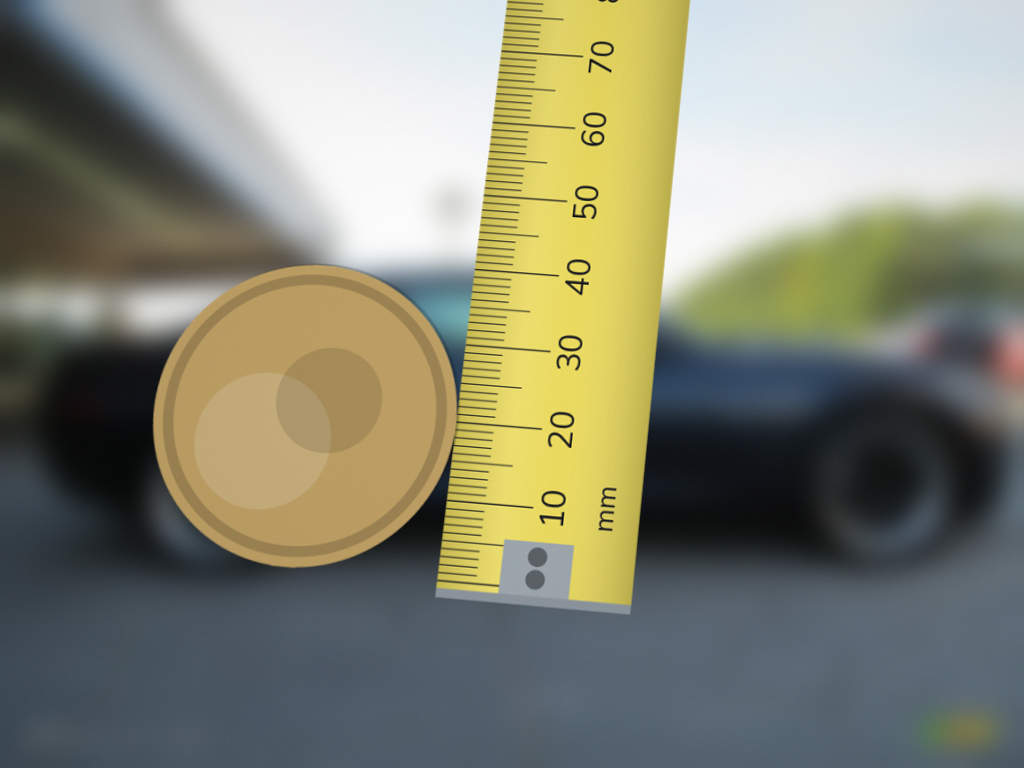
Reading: 39 mm
